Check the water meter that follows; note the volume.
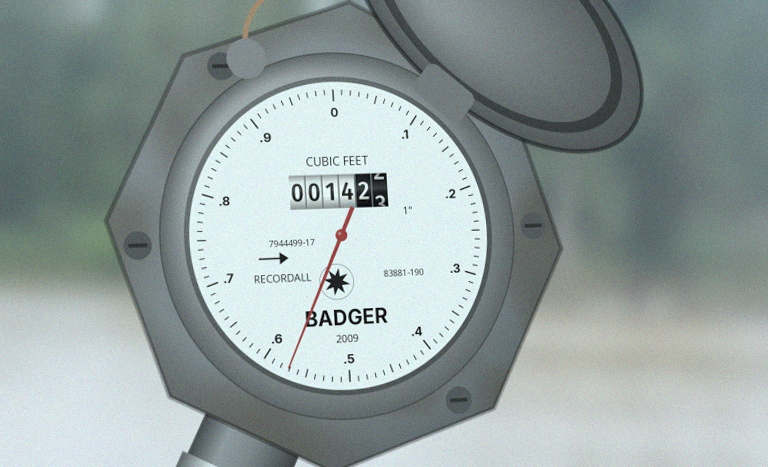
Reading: 1422.57 ft³
